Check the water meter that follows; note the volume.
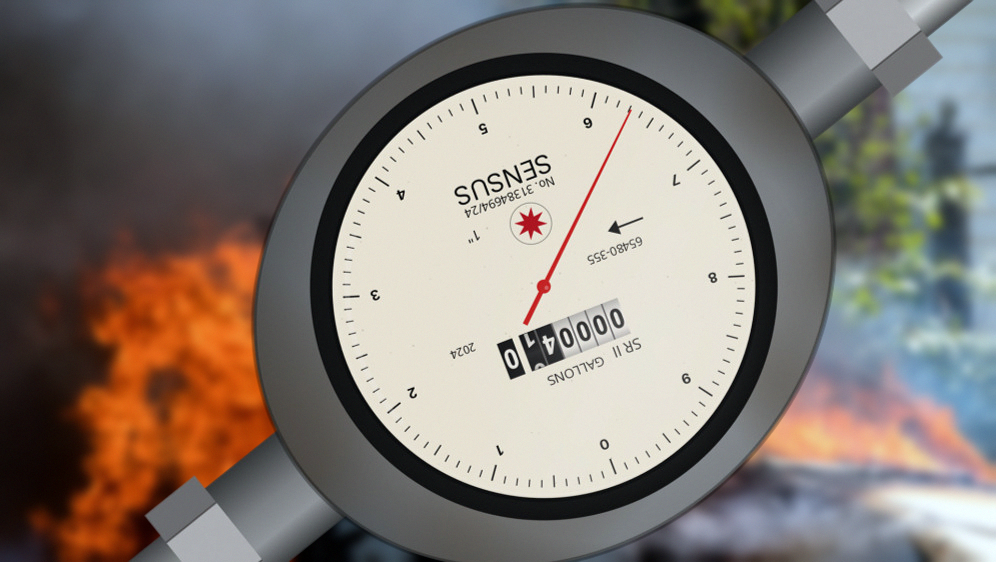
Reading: 406.3 gal
